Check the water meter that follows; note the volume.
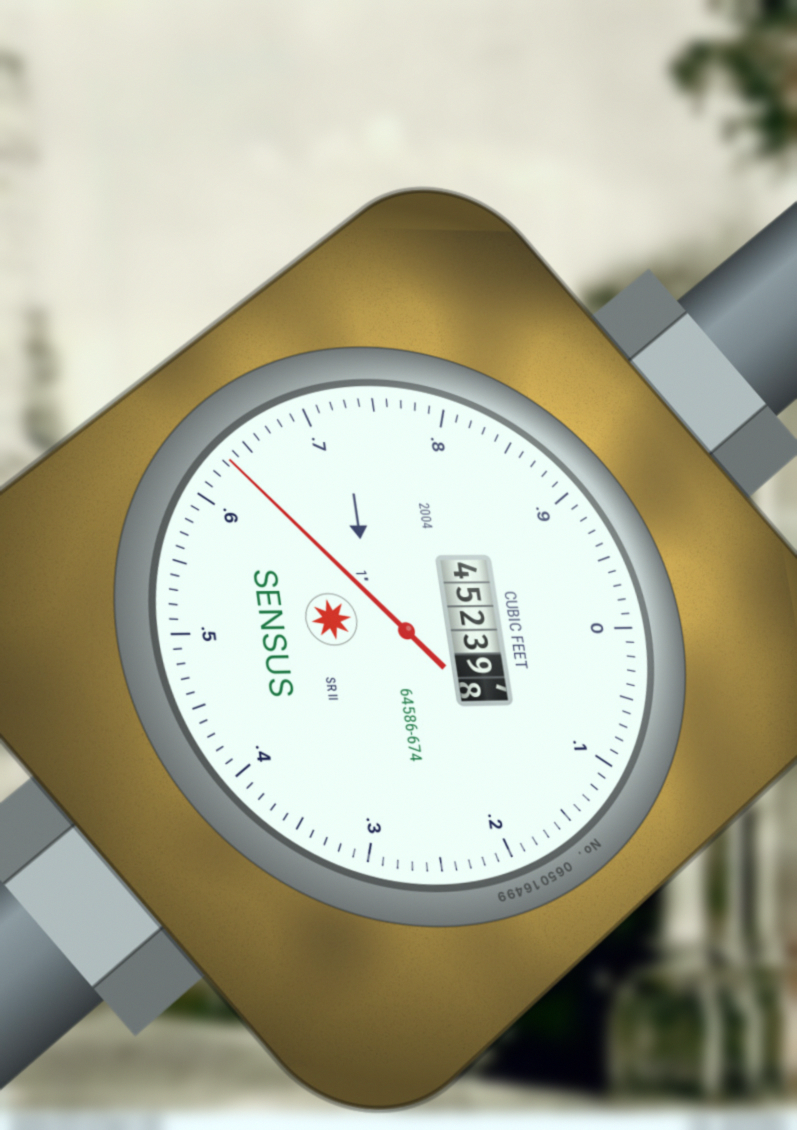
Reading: 452397.63 ft³
